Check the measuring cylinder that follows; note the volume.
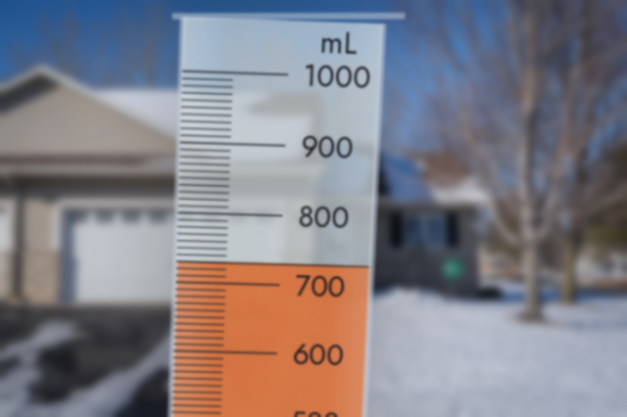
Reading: 730 mL
